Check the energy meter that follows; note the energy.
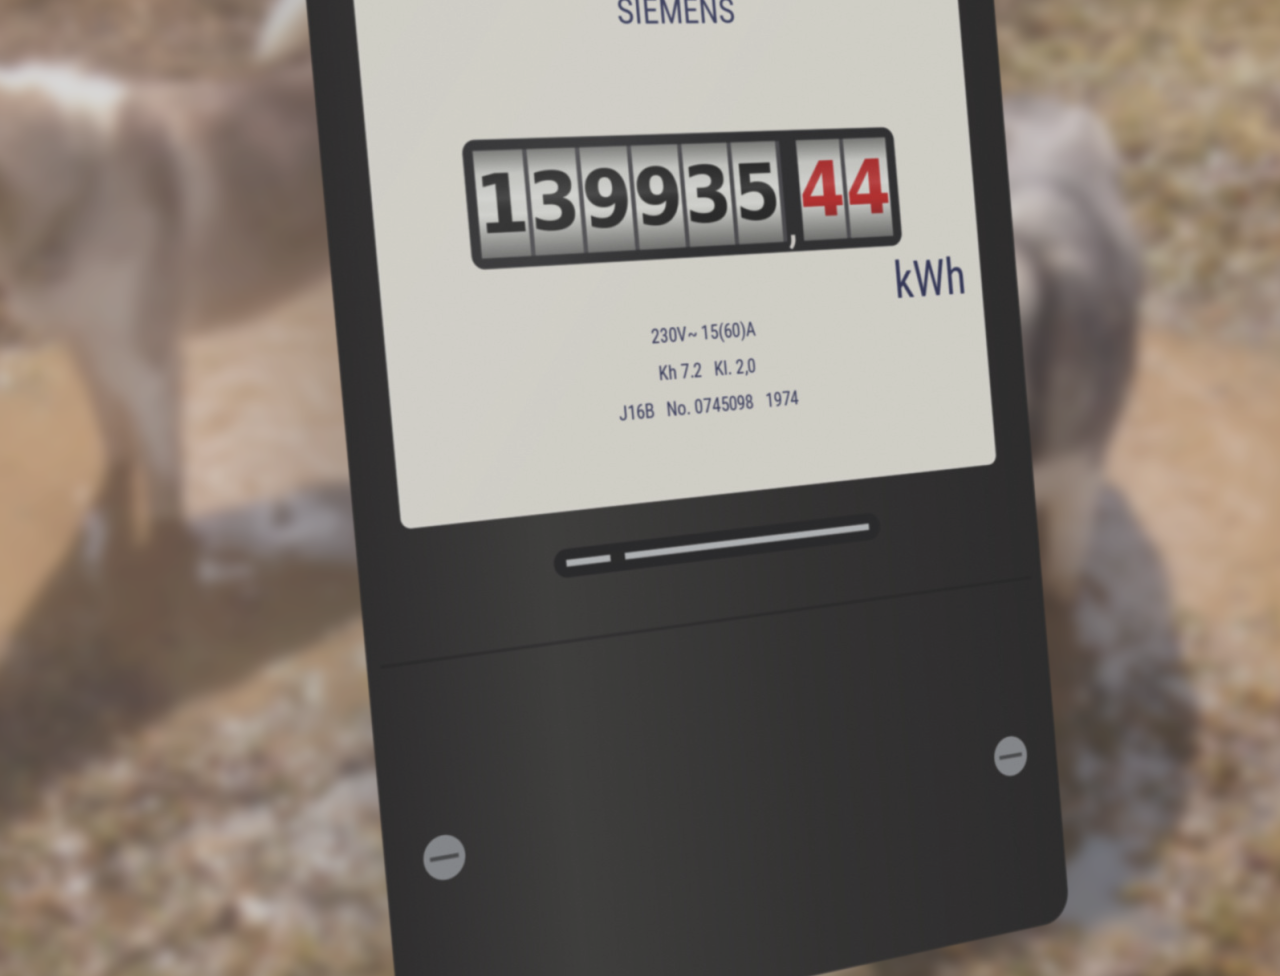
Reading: 139935.44 kWh
